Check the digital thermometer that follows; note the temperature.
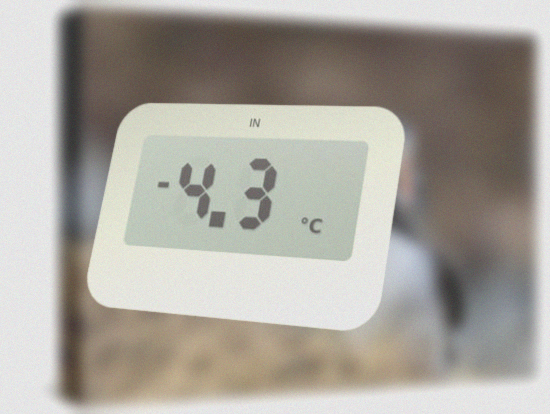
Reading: -4.3 °C
